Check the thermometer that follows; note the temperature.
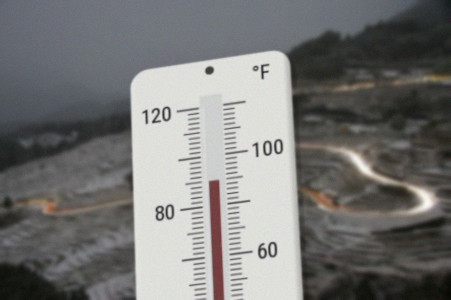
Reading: 90 °F
